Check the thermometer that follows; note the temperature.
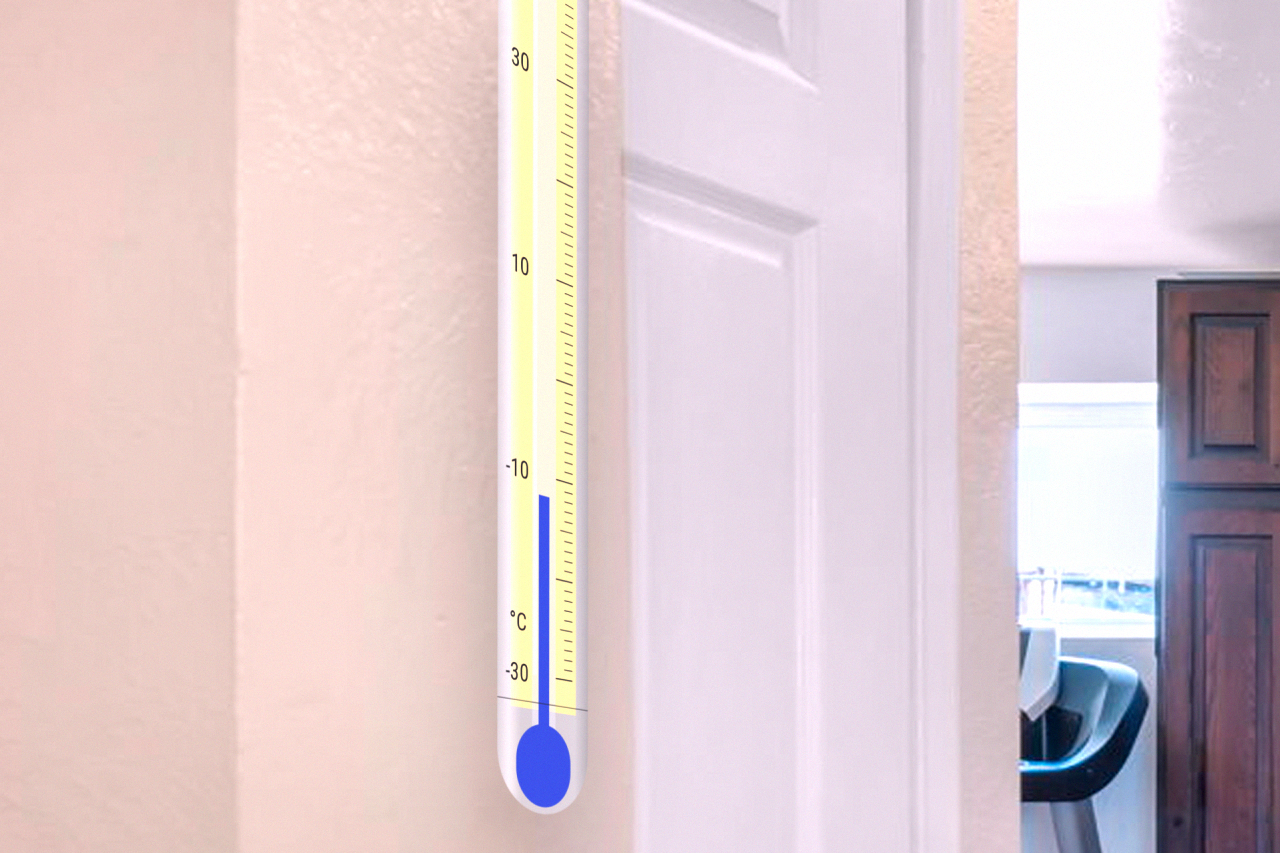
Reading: -12 °C
